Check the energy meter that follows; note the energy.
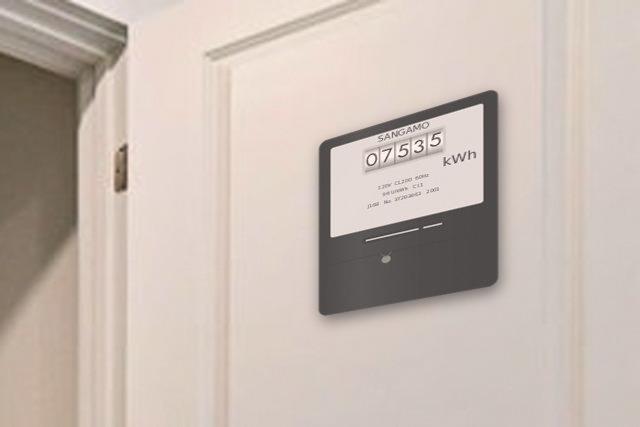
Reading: 7535 kWh
